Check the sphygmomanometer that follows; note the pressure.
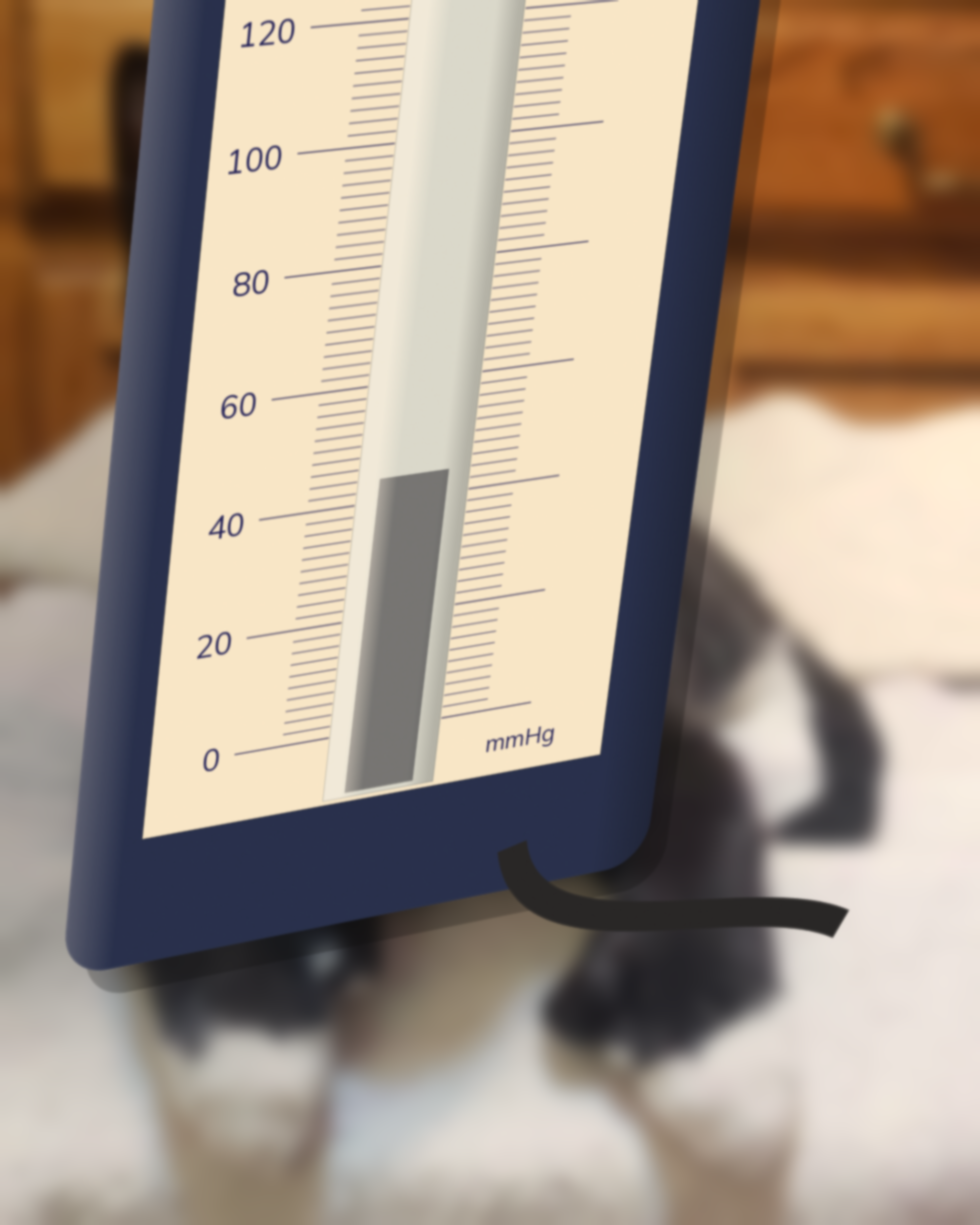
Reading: 44 mmHg
